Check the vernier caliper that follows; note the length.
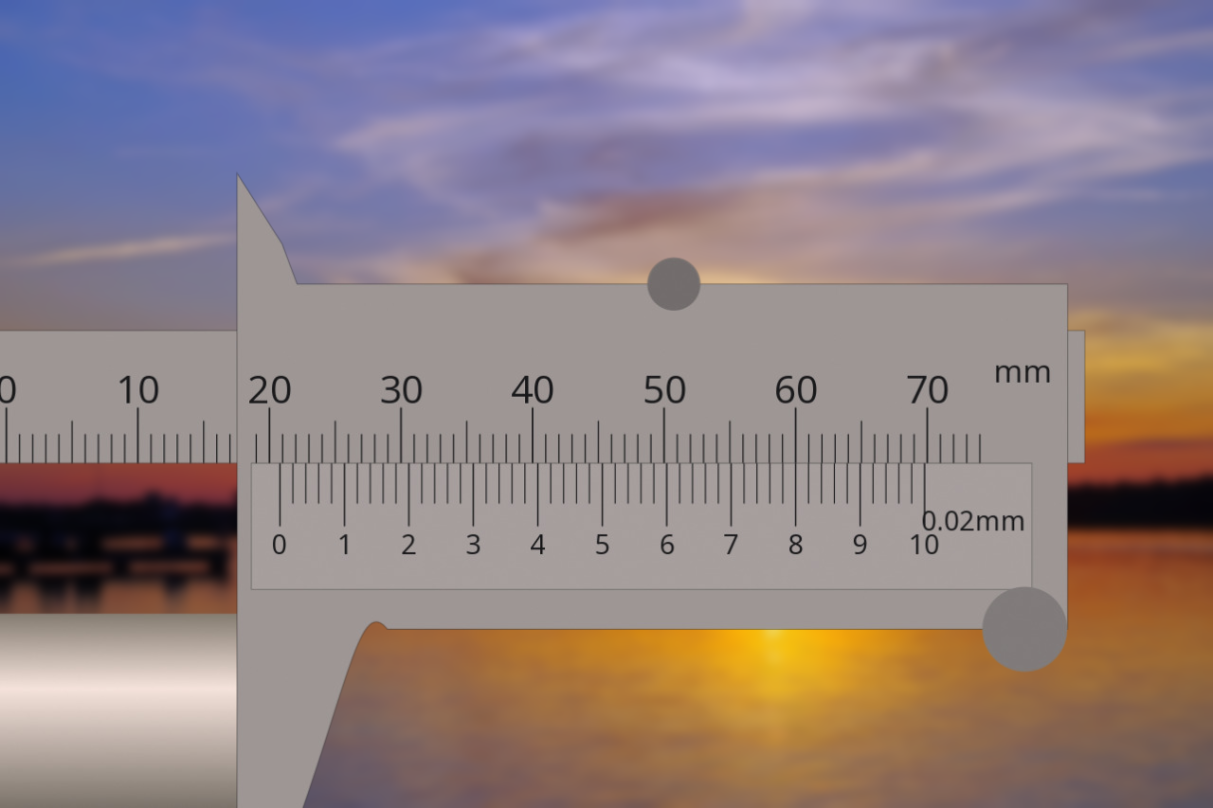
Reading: 20.8 mm
